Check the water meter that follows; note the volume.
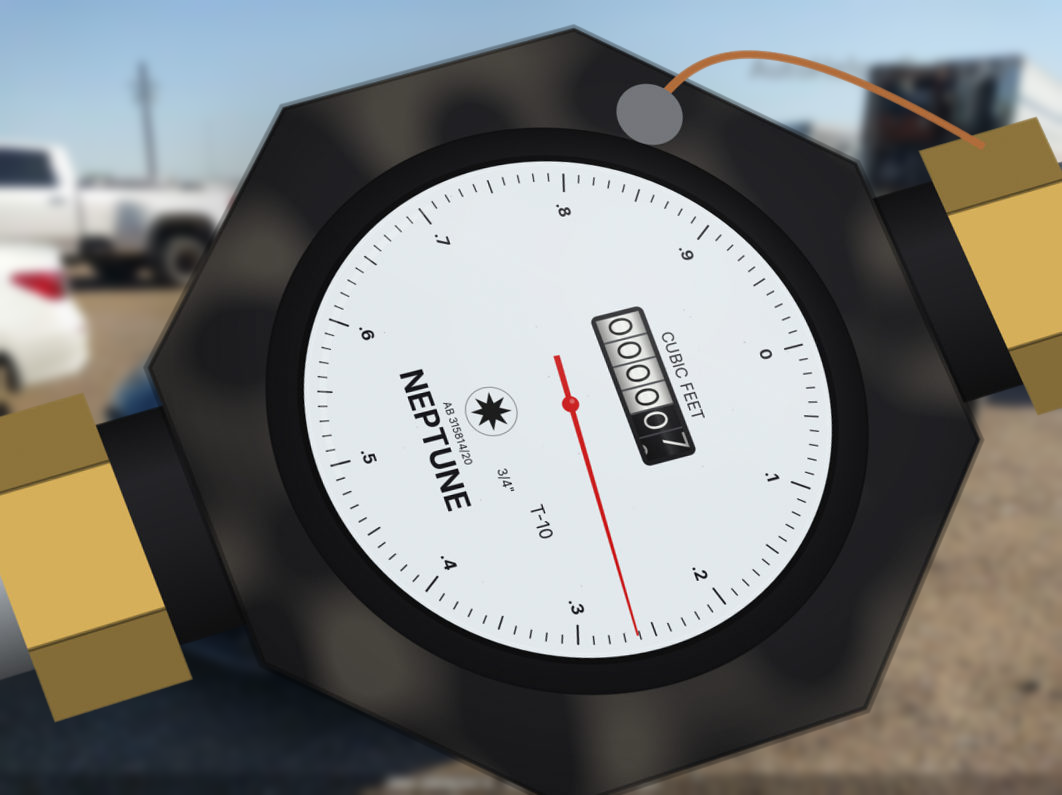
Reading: 7.26 ft³
